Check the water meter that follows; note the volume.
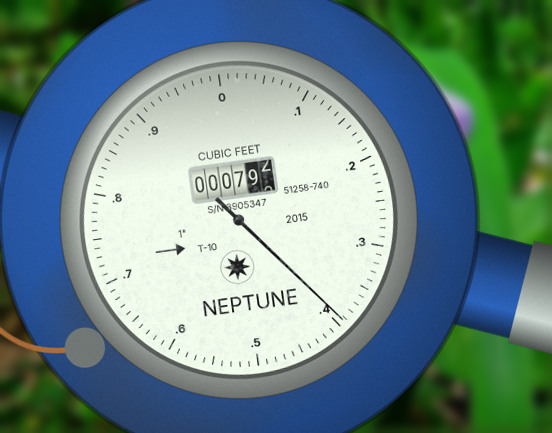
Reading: 792.39 ft³
